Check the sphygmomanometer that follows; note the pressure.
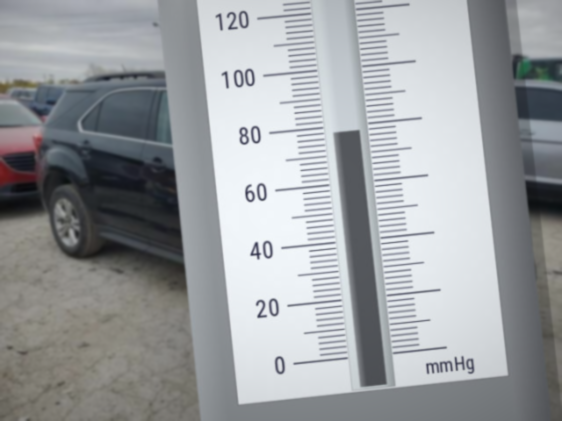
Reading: 78 mmHg
